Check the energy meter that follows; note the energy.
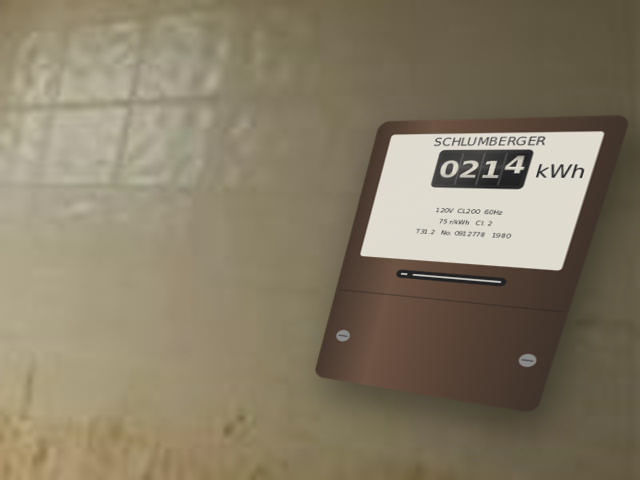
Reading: 214 kWh
